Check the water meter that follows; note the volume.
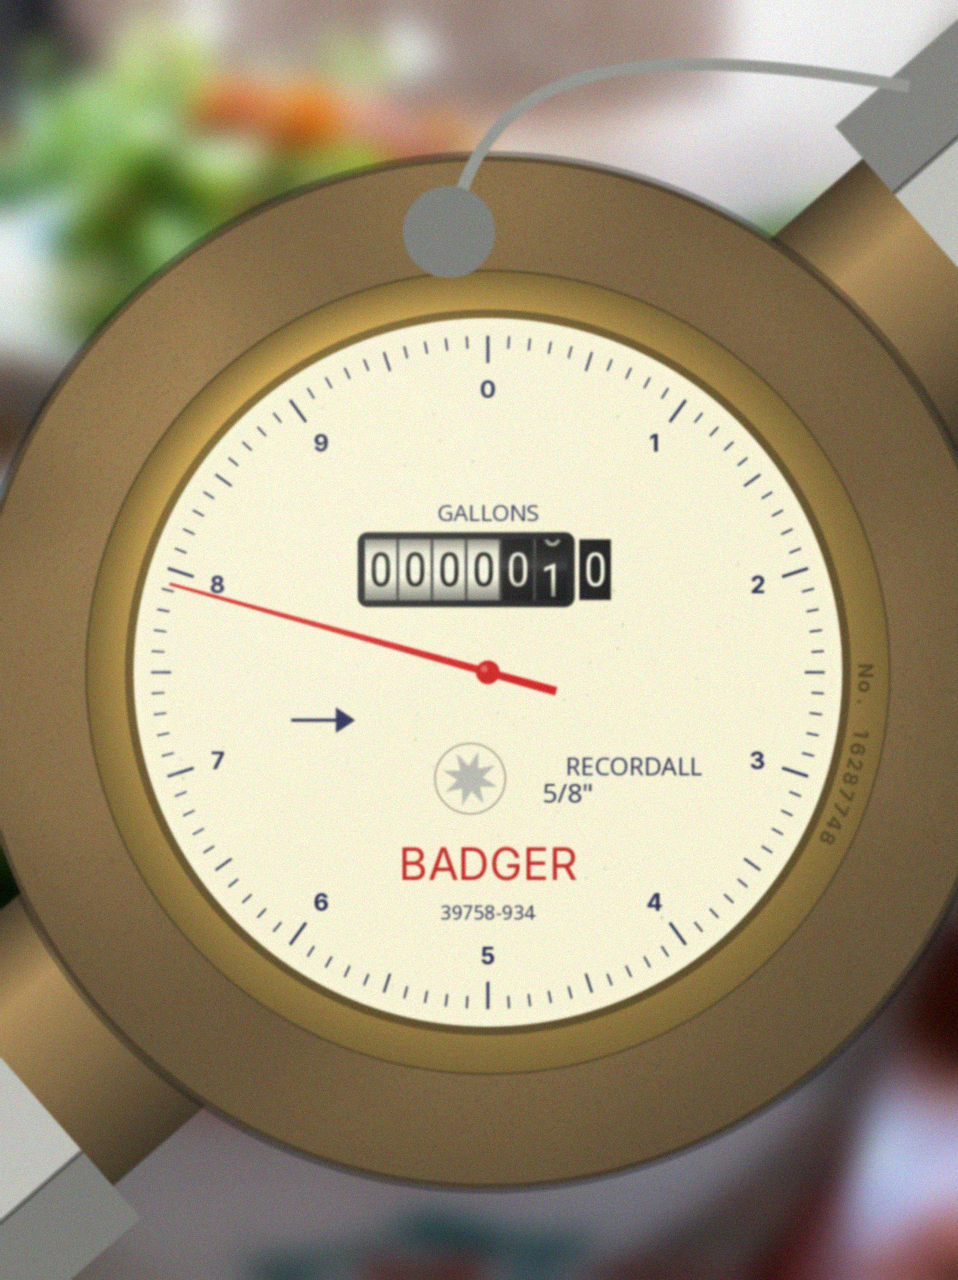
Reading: 7.9 gal
